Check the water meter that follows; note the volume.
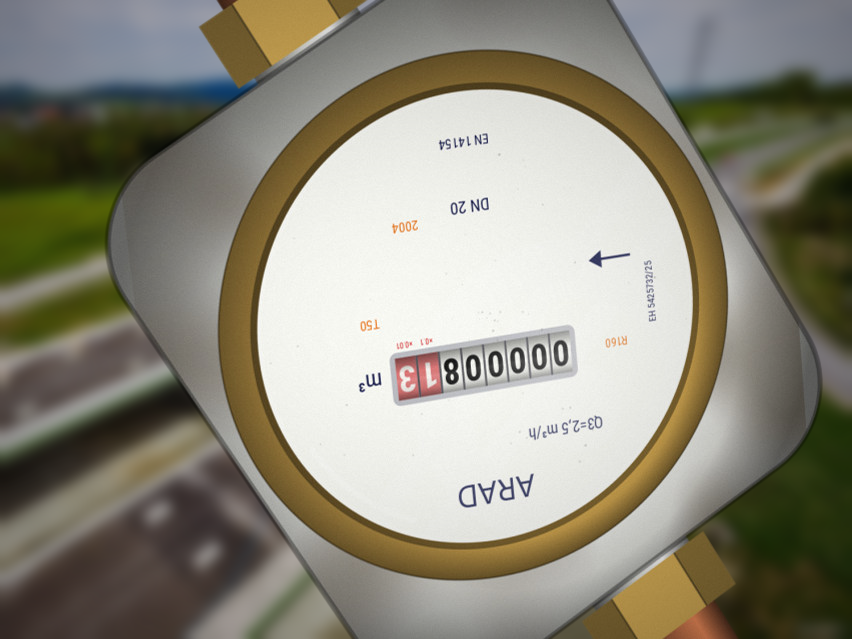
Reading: 8.13 m³
